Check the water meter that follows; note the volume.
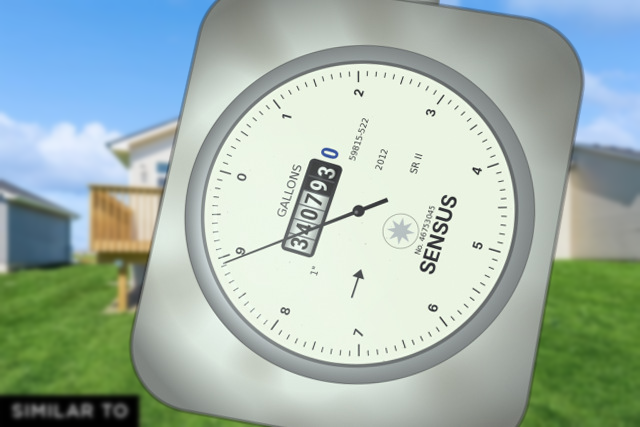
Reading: 3407928.9 gal
